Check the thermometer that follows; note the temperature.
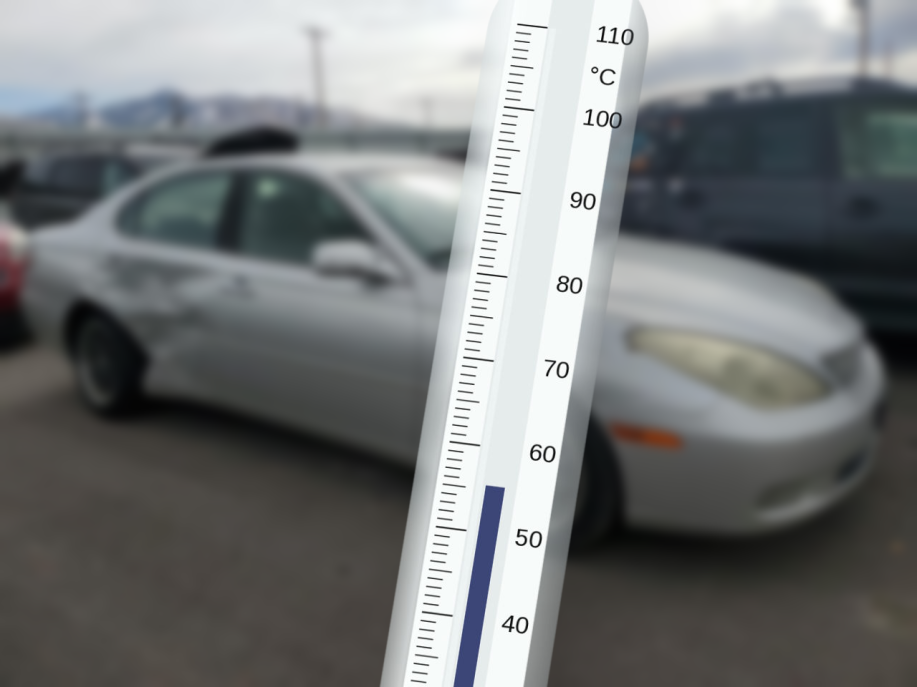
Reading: 55.5 °C
